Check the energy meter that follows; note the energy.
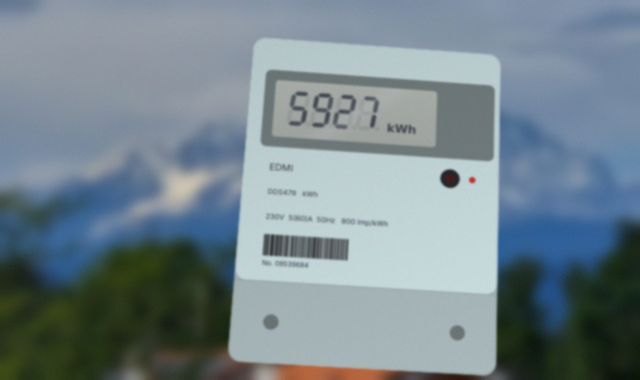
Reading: 5927 kWh
